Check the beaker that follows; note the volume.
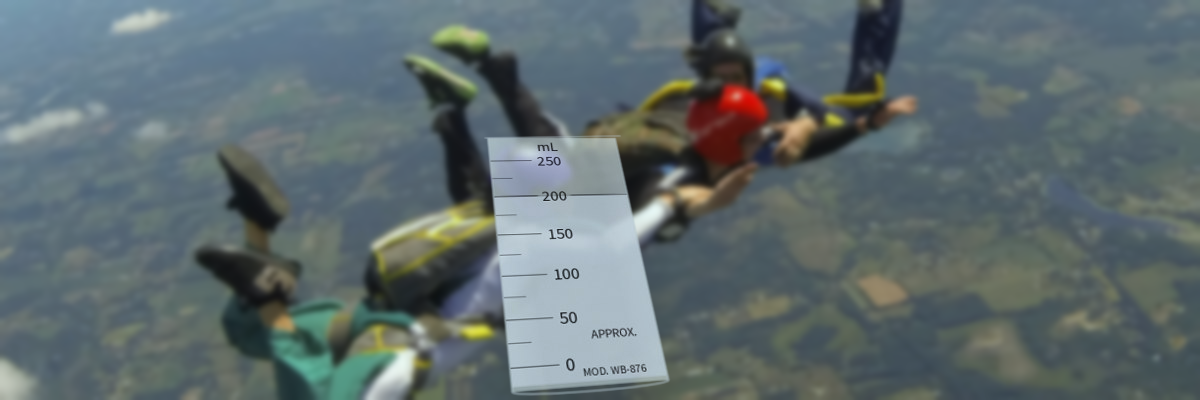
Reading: 200 mL
